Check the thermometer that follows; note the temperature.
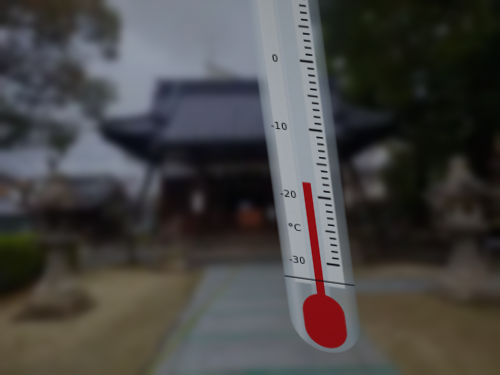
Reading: -18 °C
